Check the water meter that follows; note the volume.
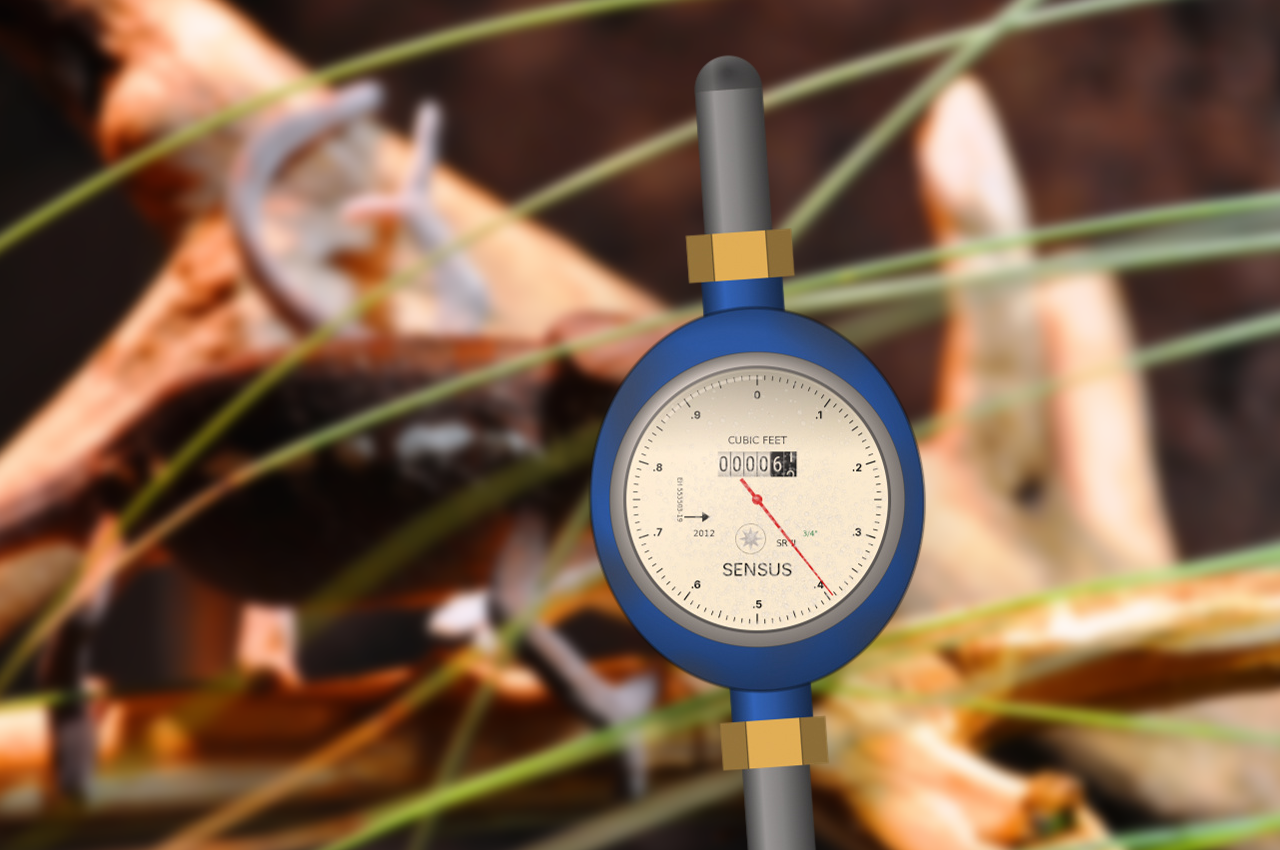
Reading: 61.39 ft³
